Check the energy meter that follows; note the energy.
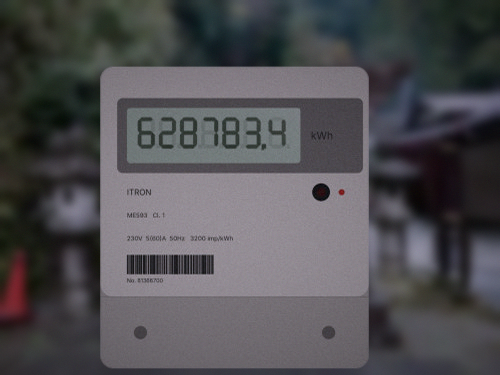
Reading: 628783.4 kWh
